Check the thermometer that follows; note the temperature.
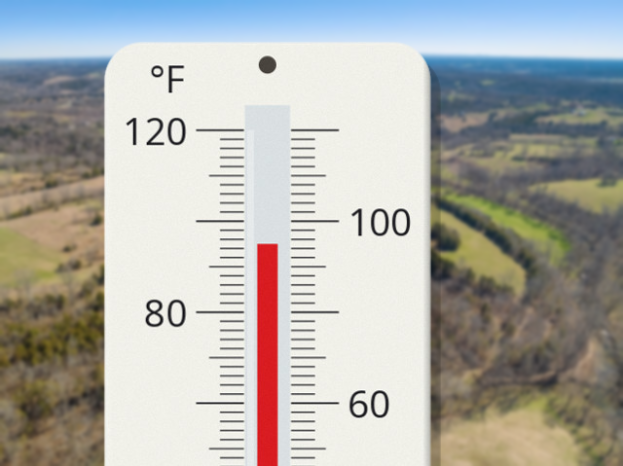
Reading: 95 °F
